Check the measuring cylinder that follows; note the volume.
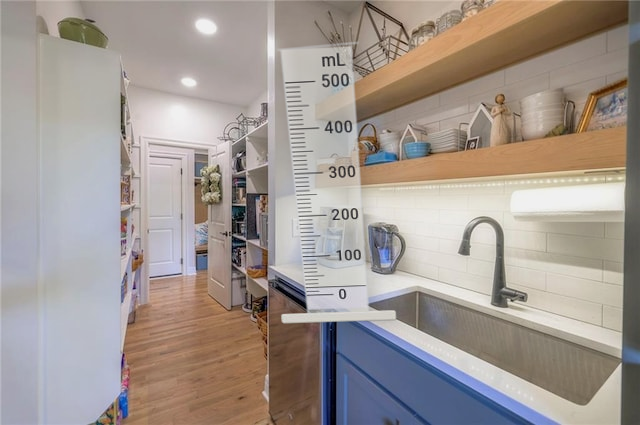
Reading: 20 mL
